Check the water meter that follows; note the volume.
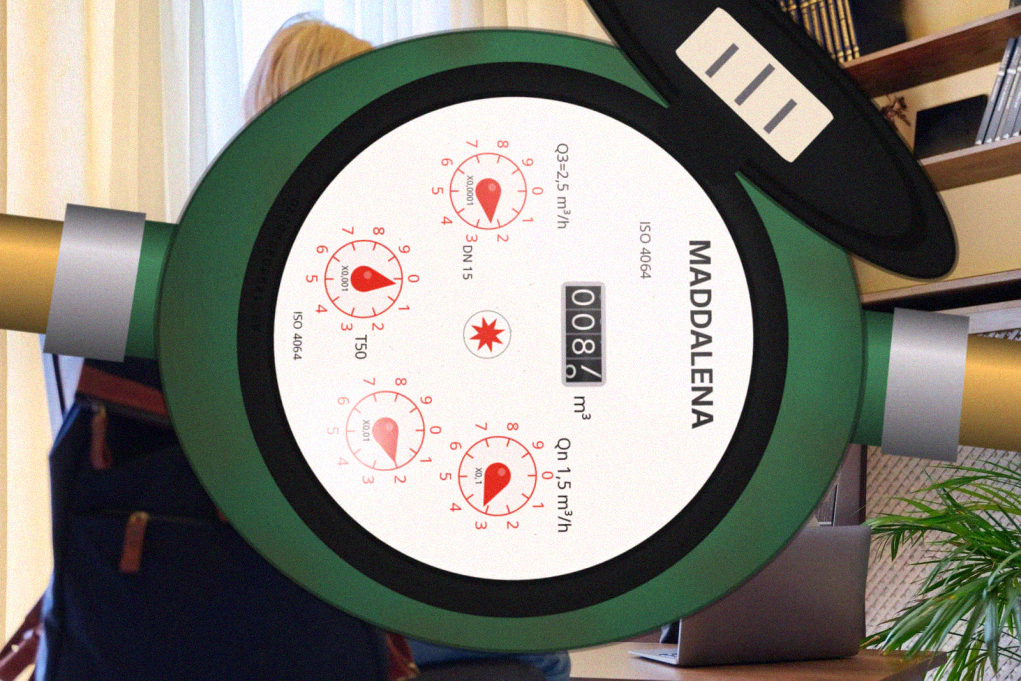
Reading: 87.3202 m³
